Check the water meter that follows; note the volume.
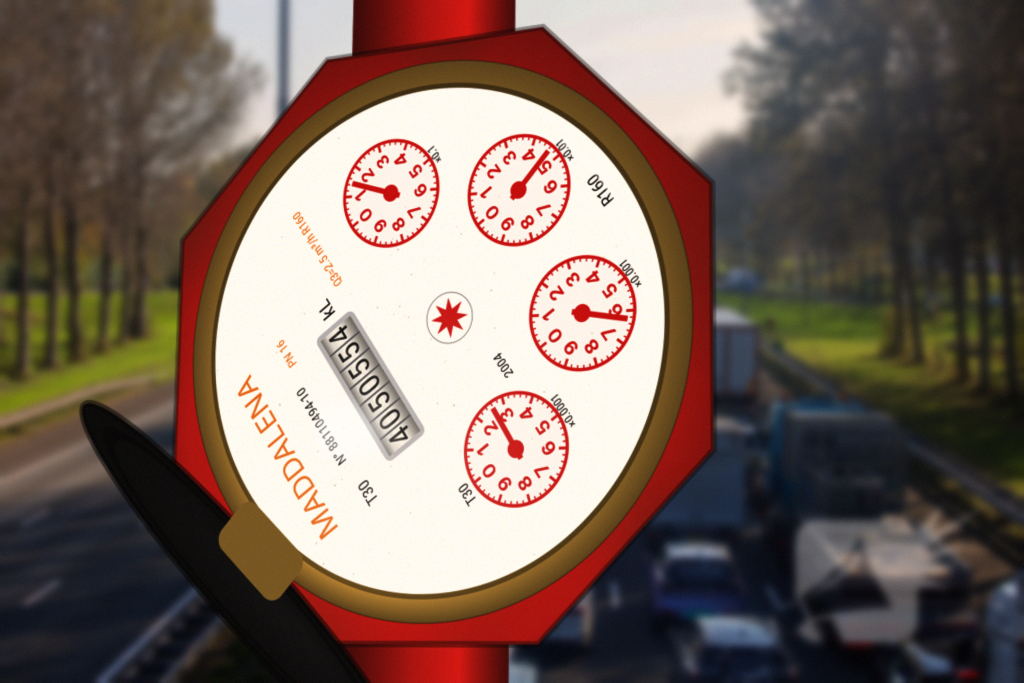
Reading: 4050554.1462 kL
